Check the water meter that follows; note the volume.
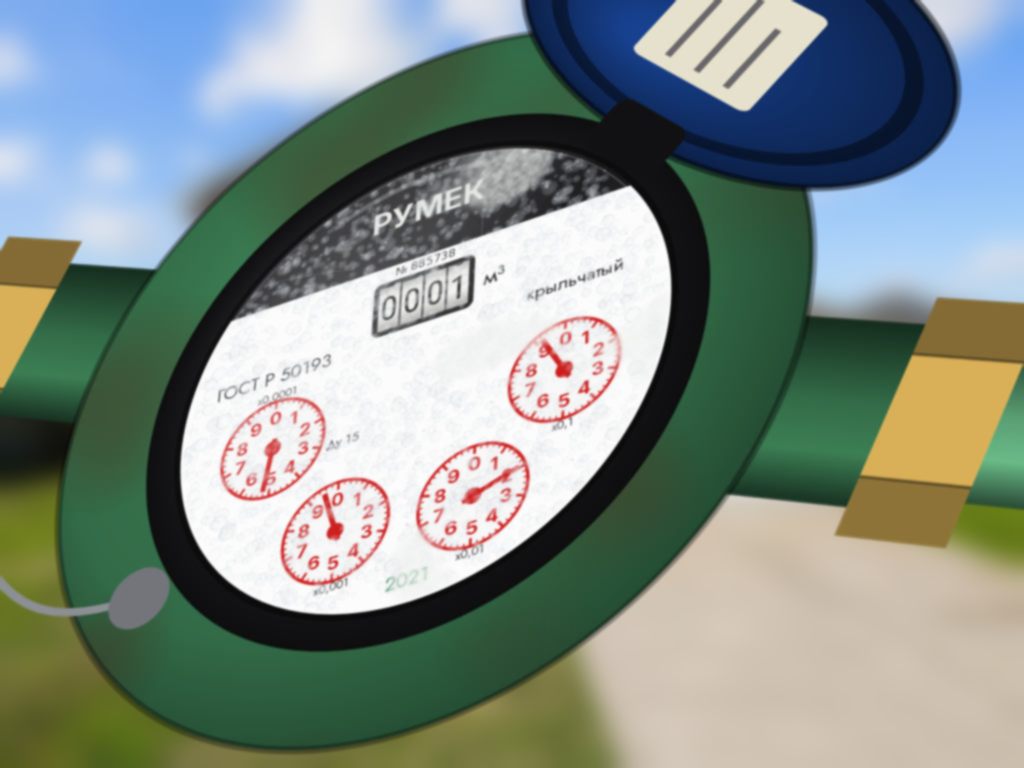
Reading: 0.9195 m³
